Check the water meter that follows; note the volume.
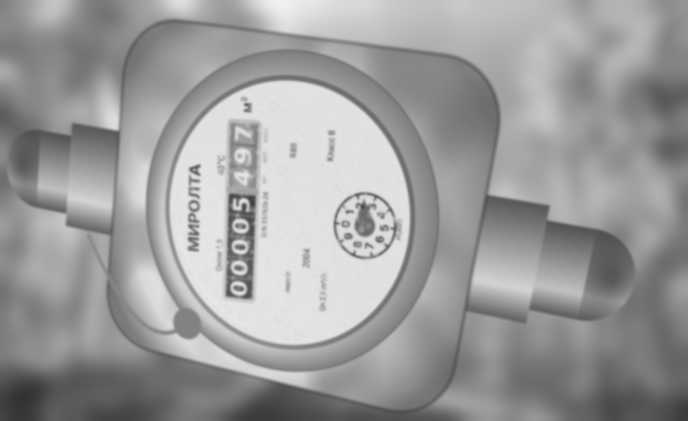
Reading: 5.4972 m³
